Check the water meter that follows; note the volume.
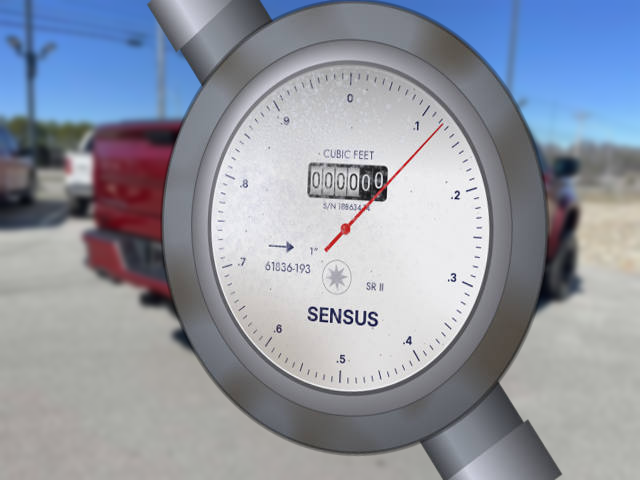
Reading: 0.12 ft³
